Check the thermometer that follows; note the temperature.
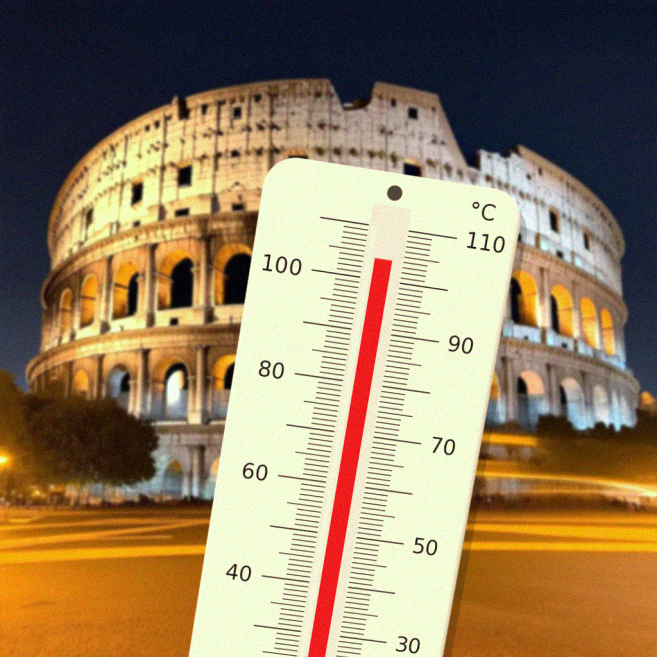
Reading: 104 °C
